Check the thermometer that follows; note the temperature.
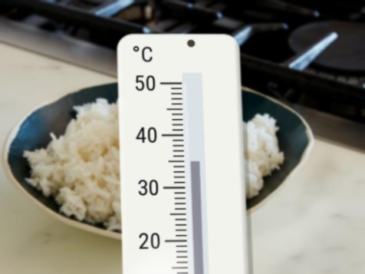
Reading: 35 °C
